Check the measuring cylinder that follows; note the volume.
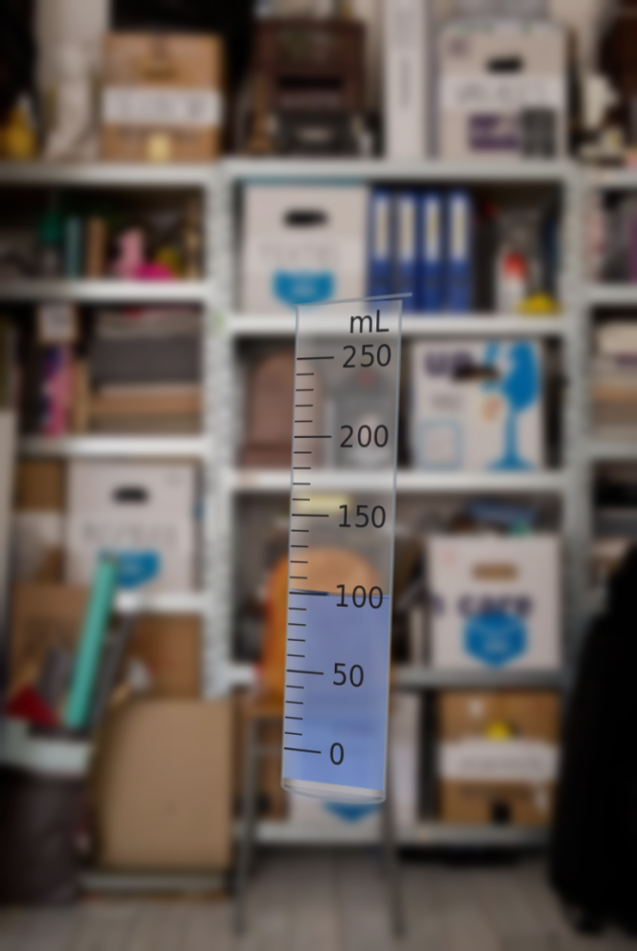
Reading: 100 mL
